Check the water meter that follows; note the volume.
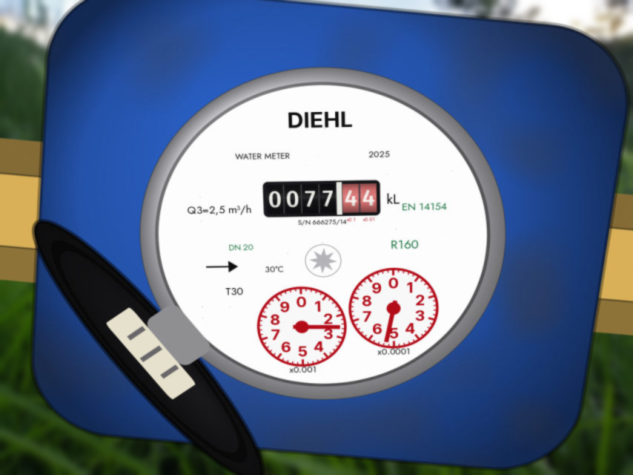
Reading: 77.4425 kL
